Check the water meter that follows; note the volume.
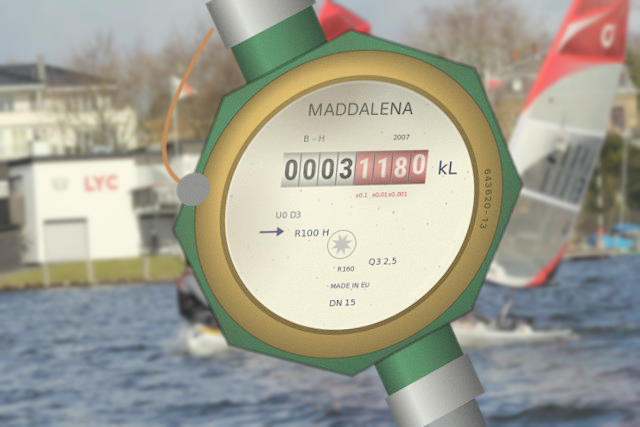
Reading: 3.1180 kL
